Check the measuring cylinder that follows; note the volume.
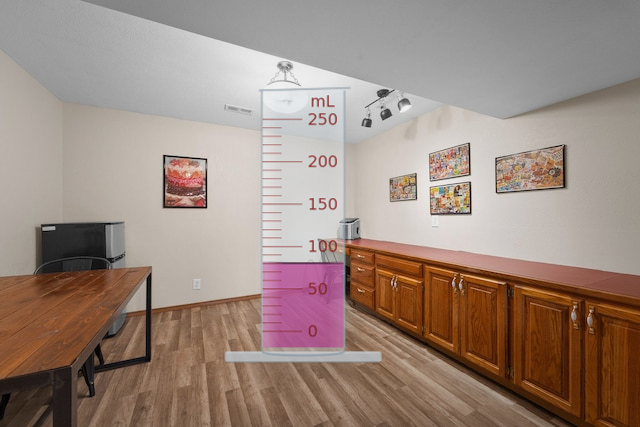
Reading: 80 mL
